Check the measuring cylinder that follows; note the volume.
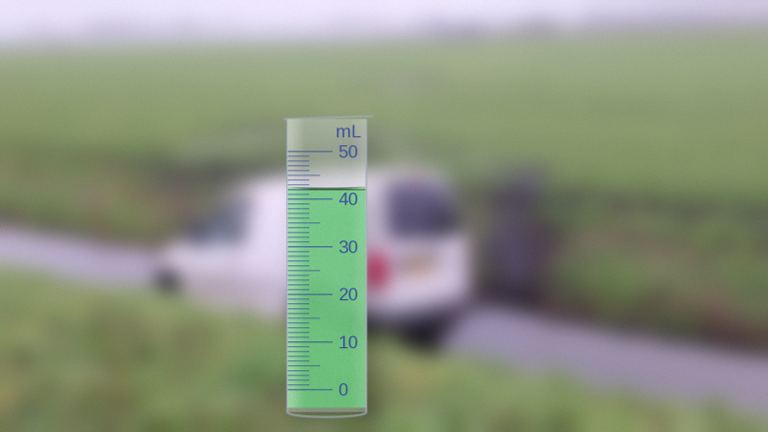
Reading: 42 mL
